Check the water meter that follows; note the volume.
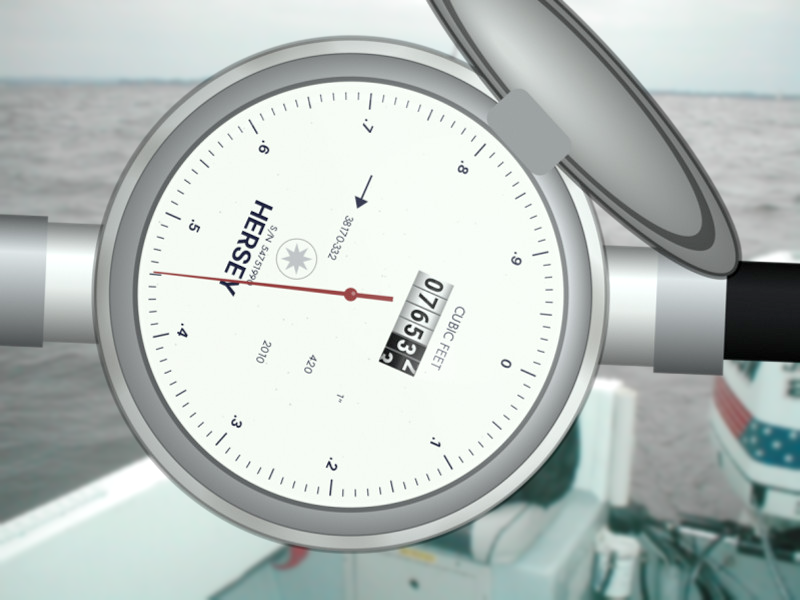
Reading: 76532.45 ft³
